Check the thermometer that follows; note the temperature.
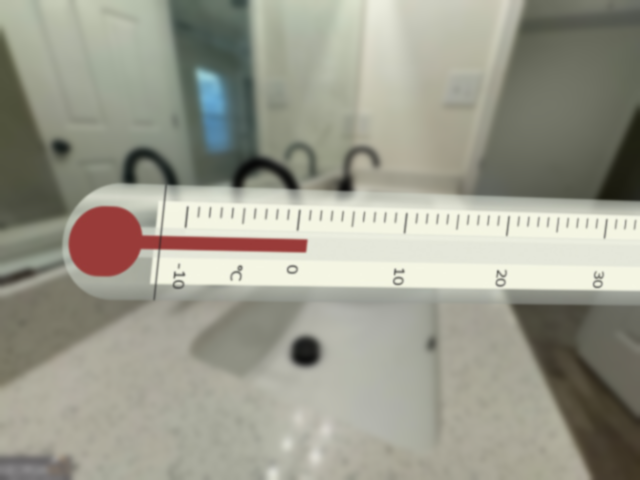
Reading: 1 °C
